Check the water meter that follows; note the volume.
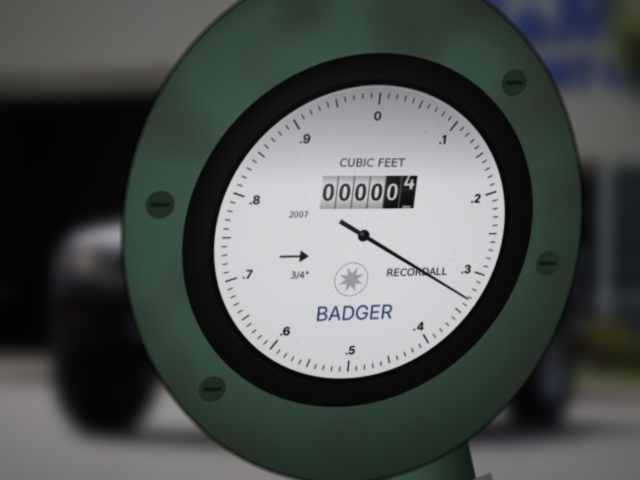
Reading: 4.33 ft³
